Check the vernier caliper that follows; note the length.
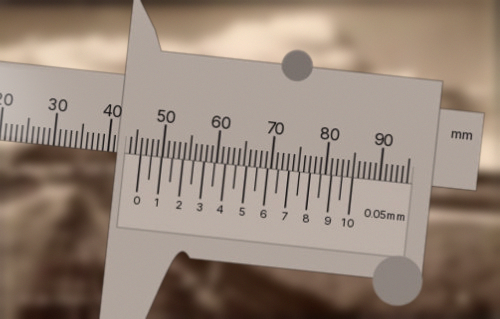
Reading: 46.0 mm
